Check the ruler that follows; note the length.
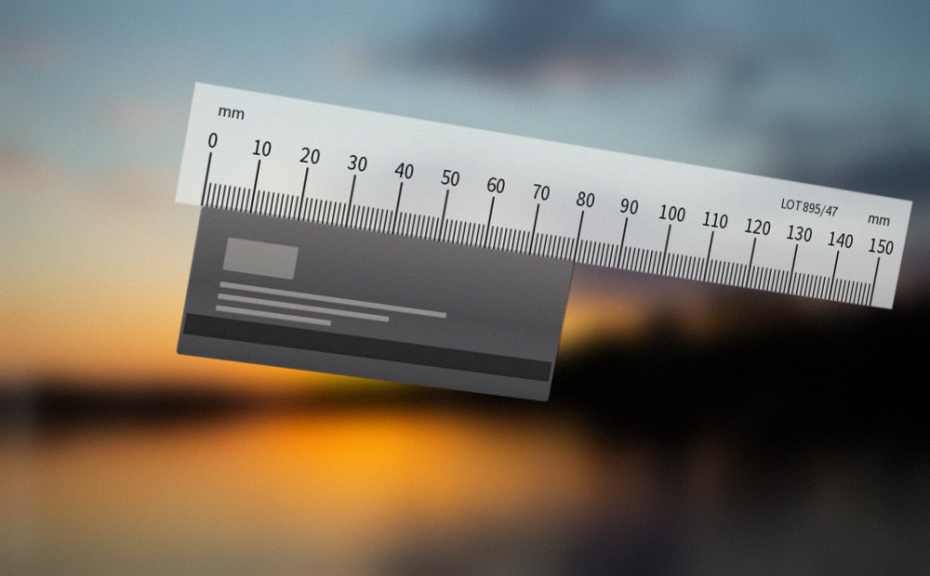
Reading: 80 mm
